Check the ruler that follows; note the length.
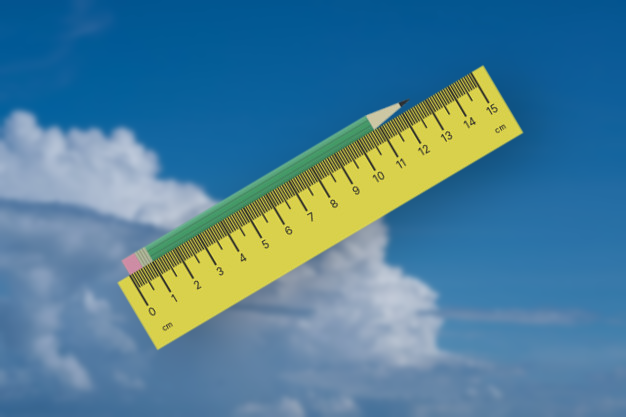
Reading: 12.5 cm
